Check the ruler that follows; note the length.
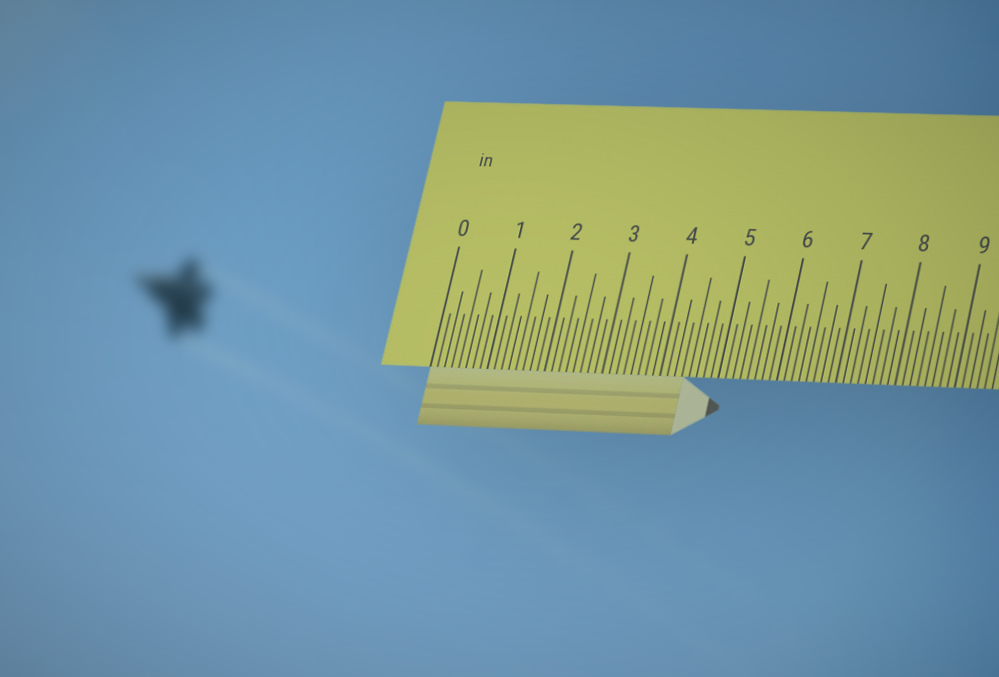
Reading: 5.125 in
